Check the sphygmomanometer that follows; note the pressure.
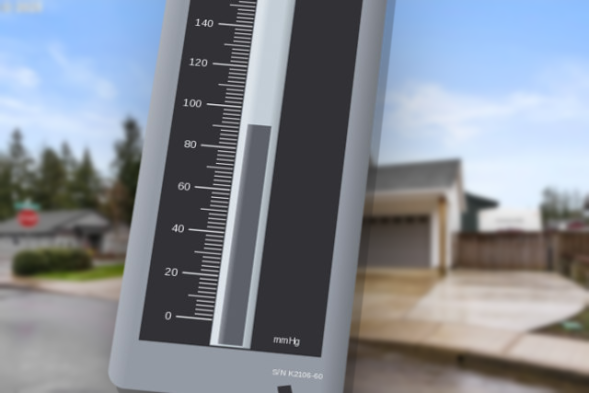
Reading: 92 mmHg
